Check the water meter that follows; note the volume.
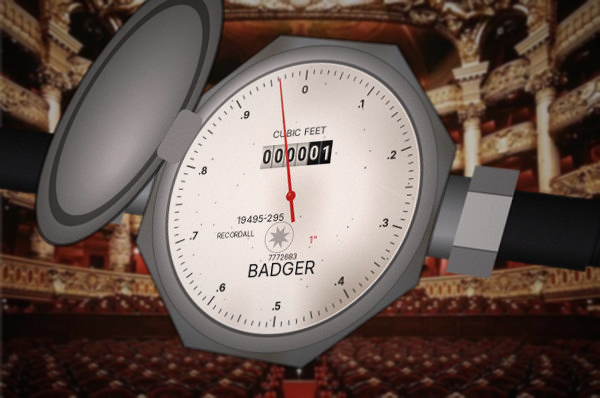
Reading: 0.96 ft³
